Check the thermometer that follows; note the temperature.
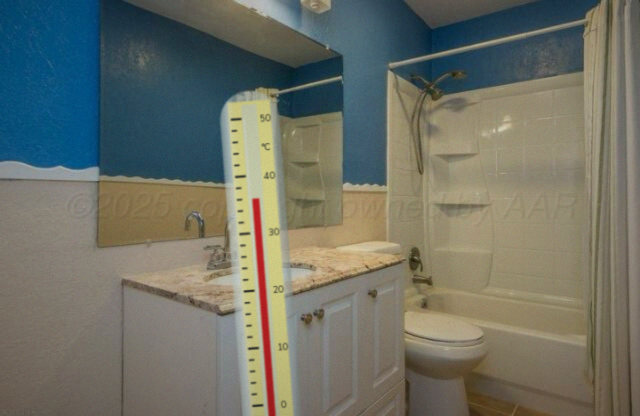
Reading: 36 °C
